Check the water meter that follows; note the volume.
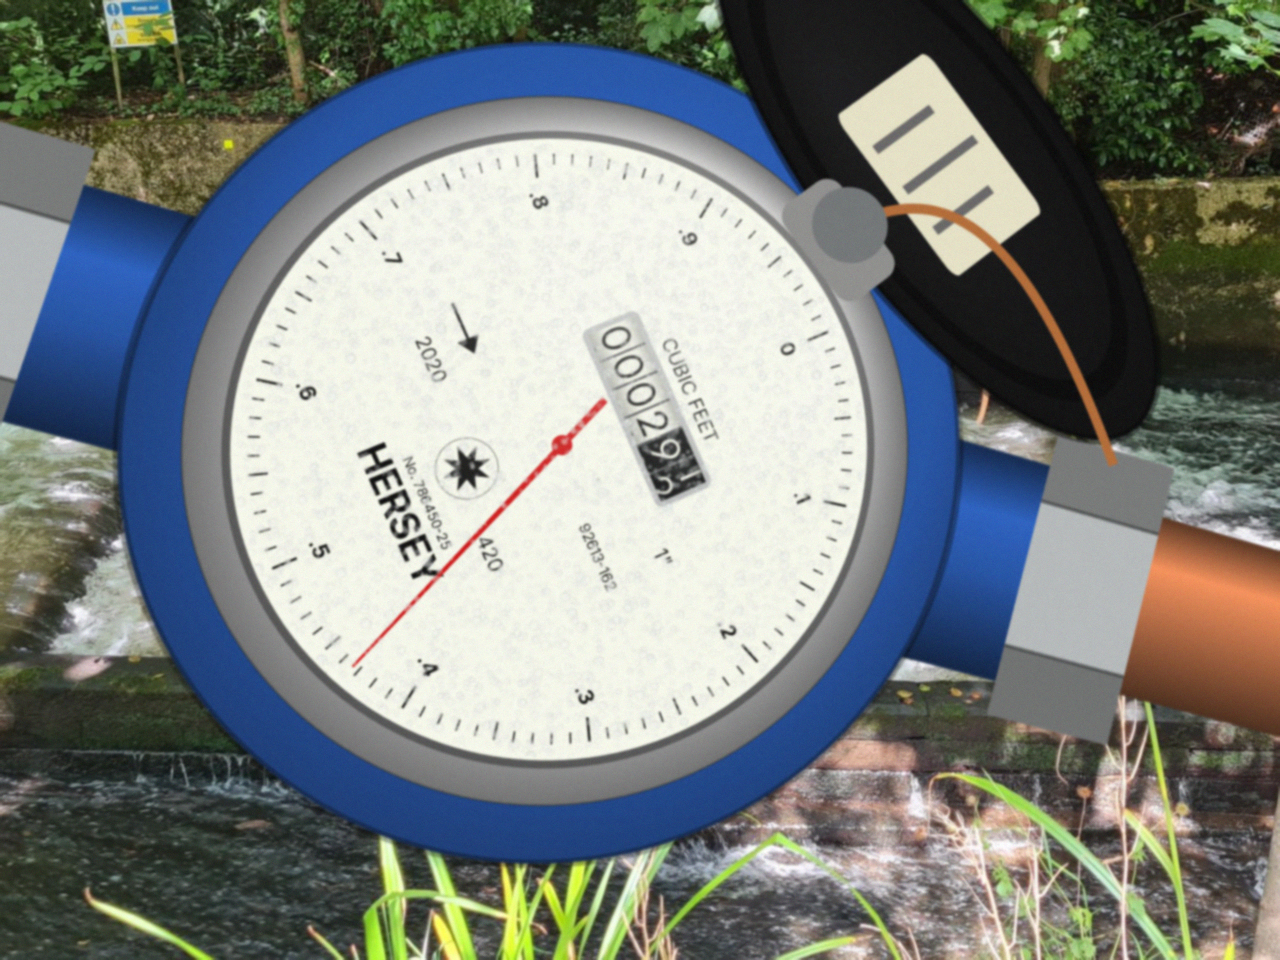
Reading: 291.43 ft³
